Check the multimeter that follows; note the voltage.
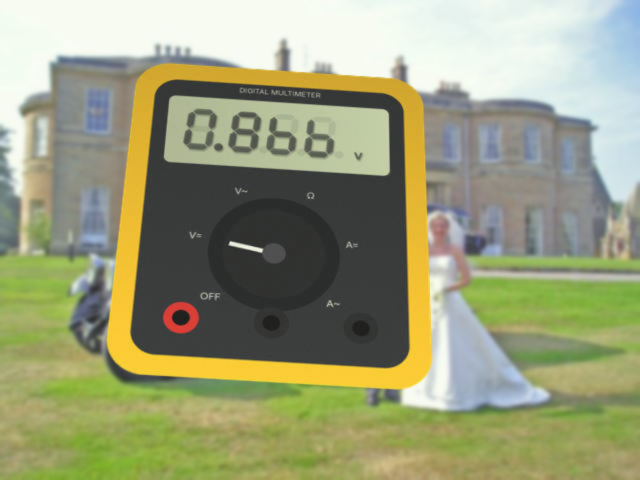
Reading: 0.866 V
